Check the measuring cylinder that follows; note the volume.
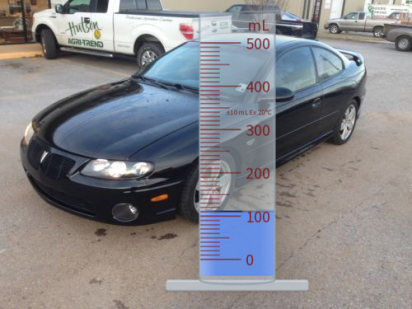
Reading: 110 mL
